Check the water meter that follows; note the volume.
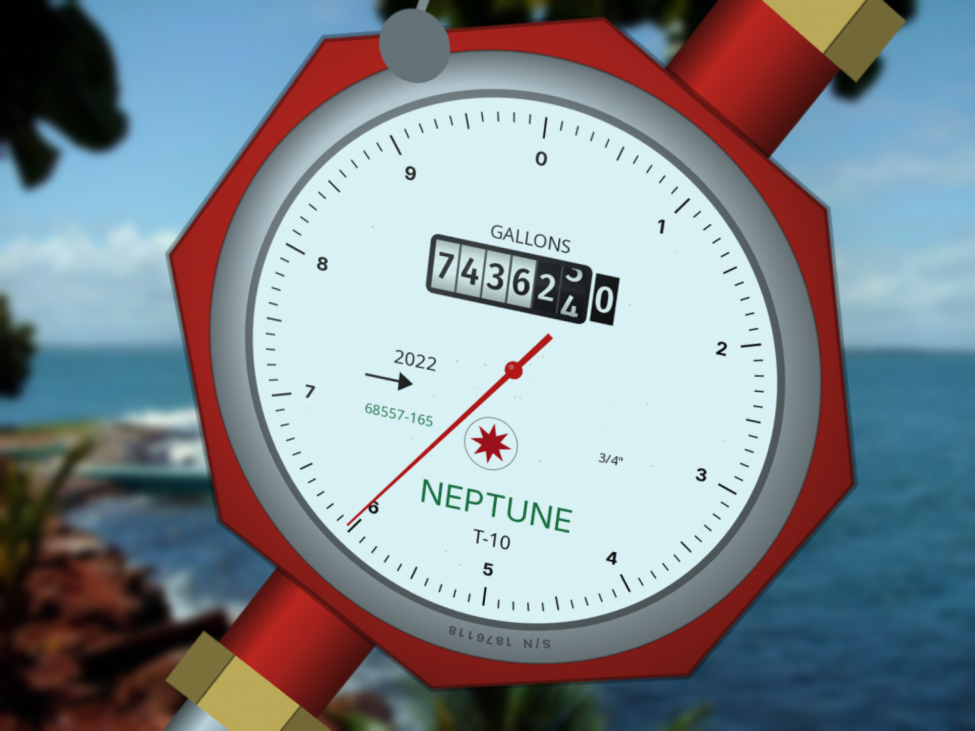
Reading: 7436236.0 gal
